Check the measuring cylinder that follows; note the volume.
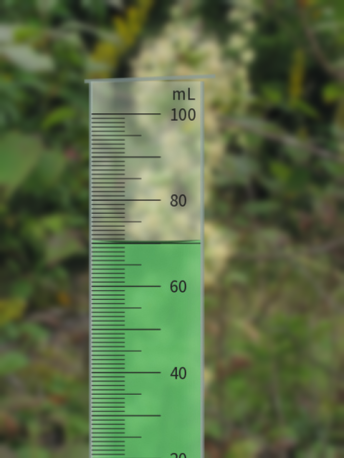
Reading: 70 mL
